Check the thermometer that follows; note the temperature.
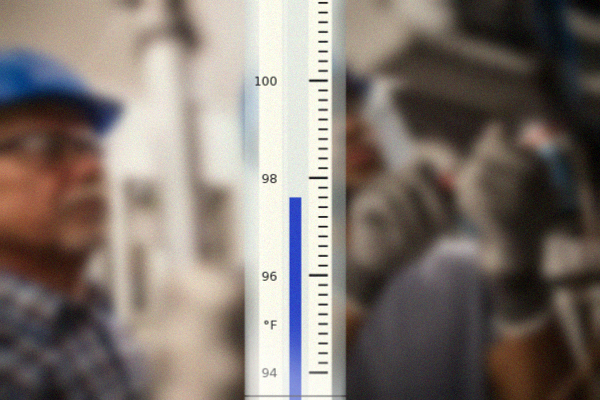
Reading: 97.6 °F
